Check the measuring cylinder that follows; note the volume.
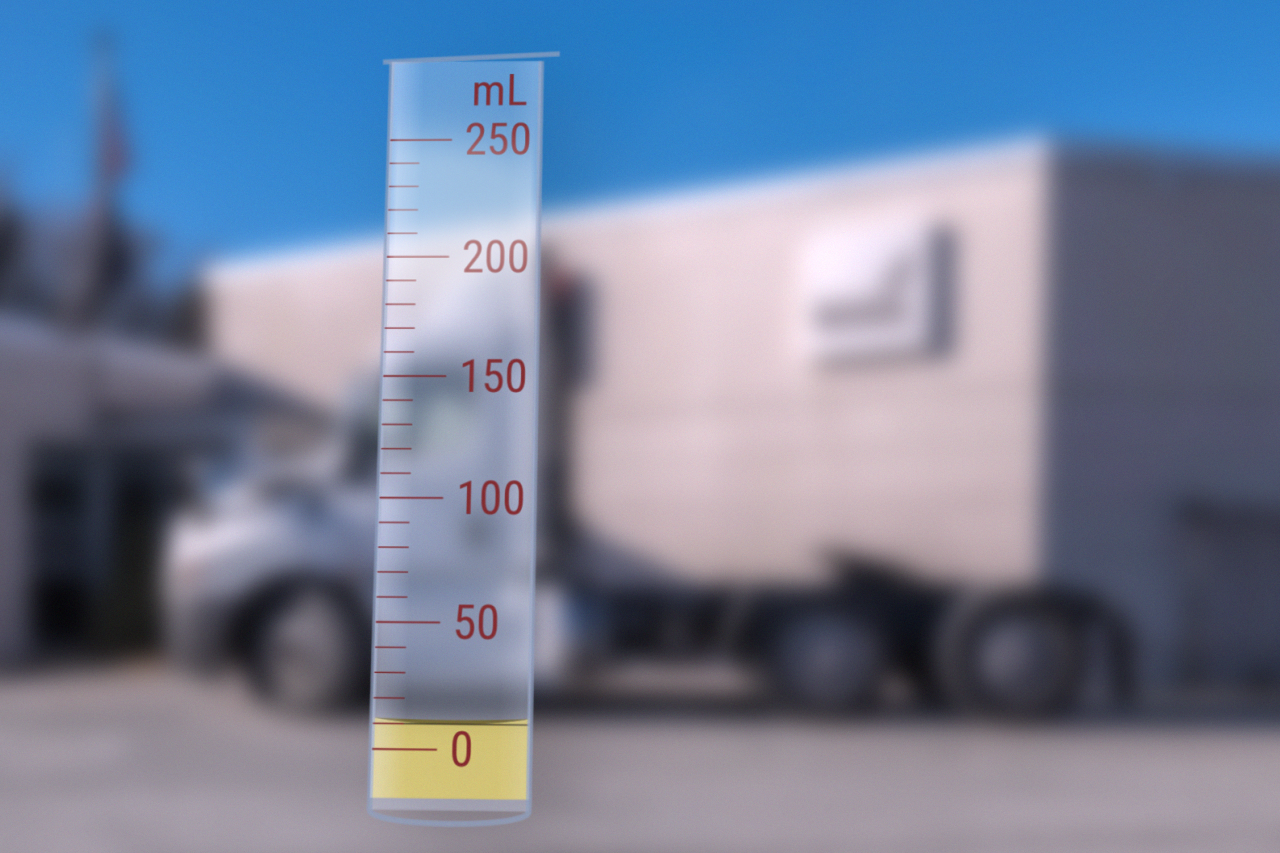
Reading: 10 mL
